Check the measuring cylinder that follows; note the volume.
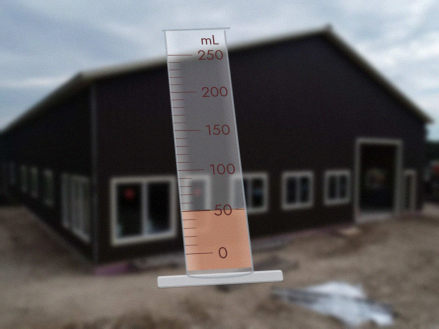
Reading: 50 mL
